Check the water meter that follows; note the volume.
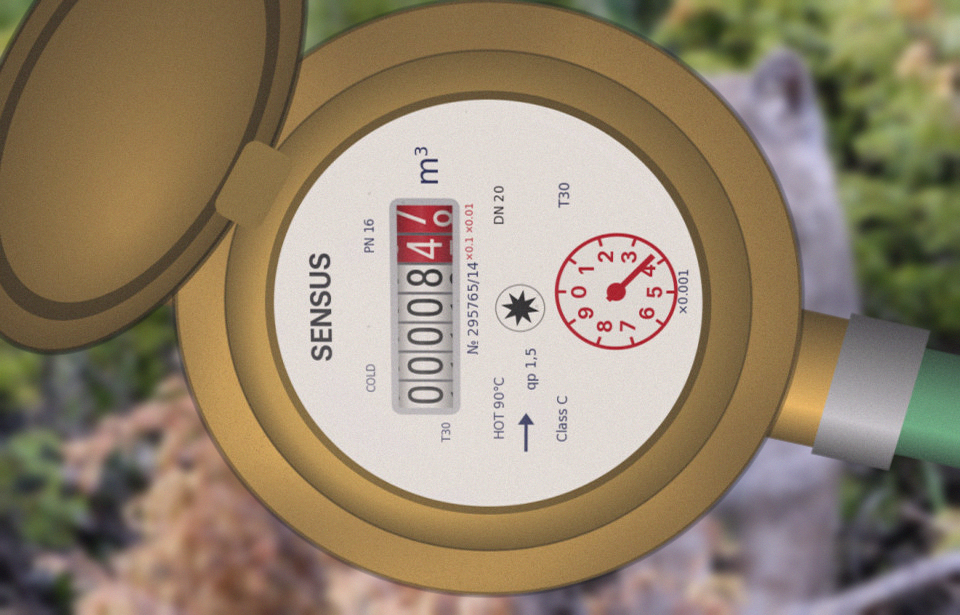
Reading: 8.473 m³
